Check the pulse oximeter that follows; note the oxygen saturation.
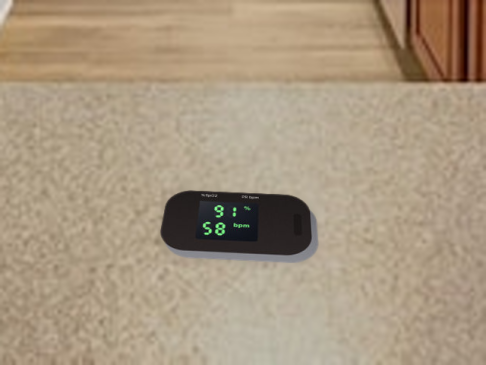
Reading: 91 %
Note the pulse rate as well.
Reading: 58 bpm
